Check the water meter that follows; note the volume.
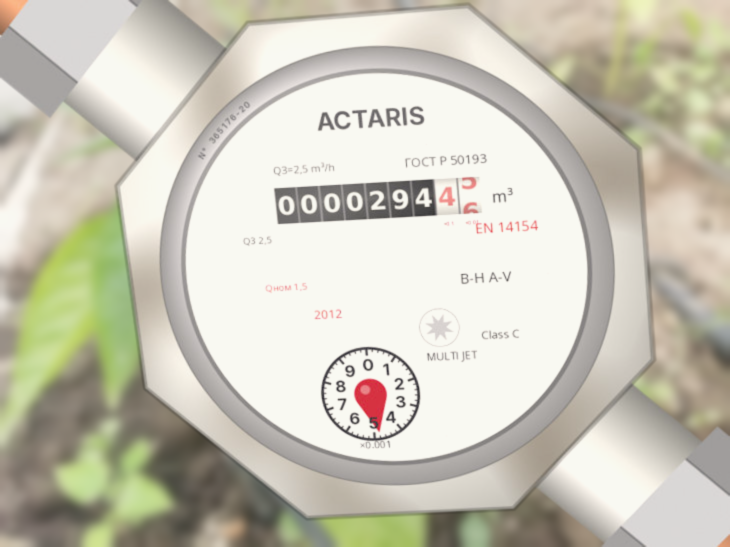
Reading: 294.454 m³
